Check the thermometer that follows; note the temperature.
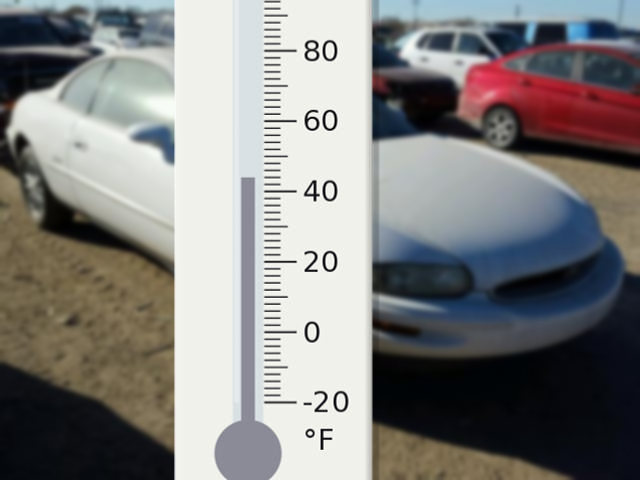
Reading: 44 °F
